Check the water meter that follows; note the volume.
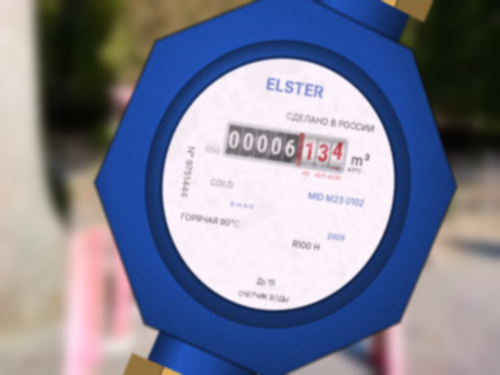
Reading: 6.134 m³
